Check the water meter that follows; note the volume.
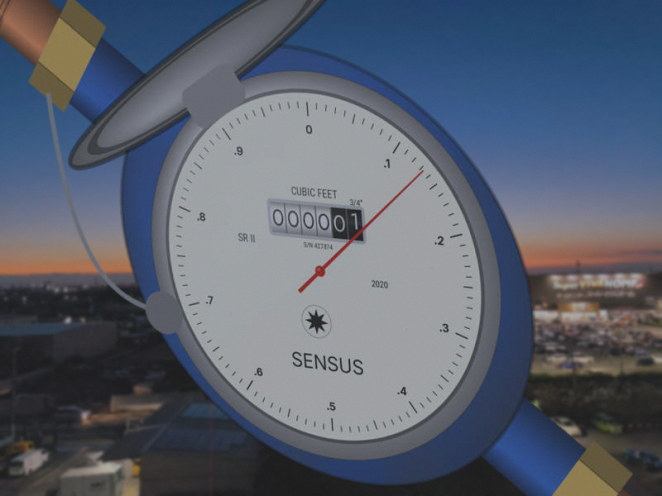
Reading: 1.13 ft³
